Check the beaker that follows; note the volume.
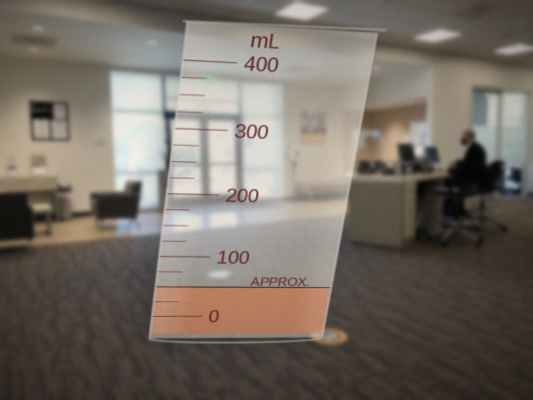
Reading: 50 mL
